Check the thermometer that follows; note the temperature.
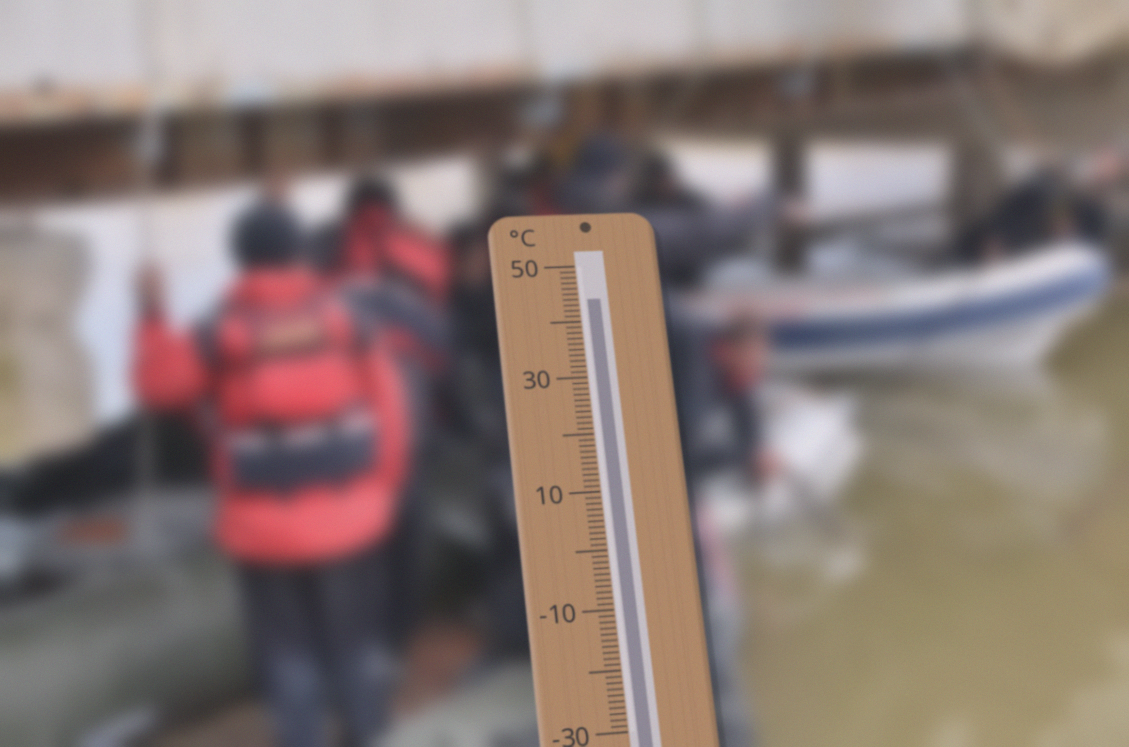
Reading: 44 °C
